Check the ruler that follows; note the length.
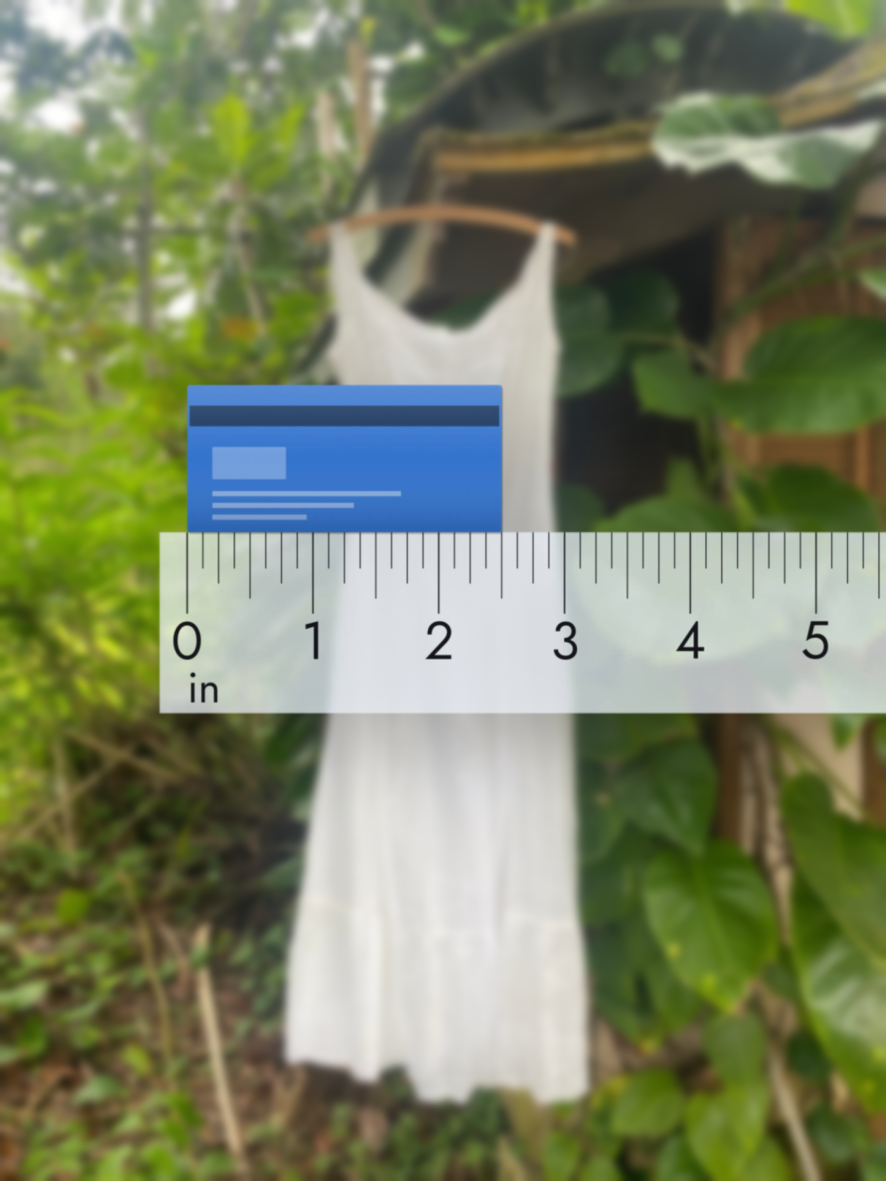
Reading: 2.5 in
